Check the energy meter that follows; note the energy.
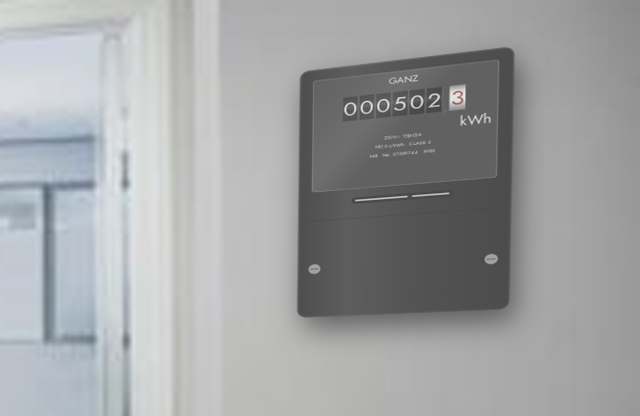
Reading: 502.3 kWh
